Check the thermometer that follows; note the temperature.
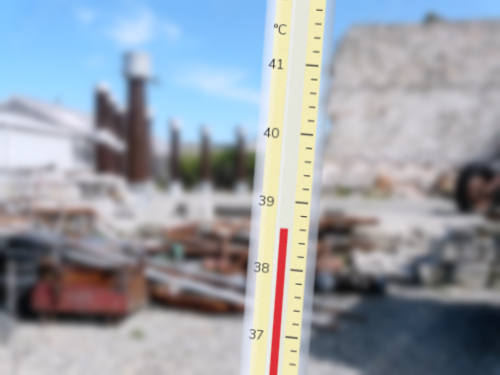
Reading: 38.6 °C
